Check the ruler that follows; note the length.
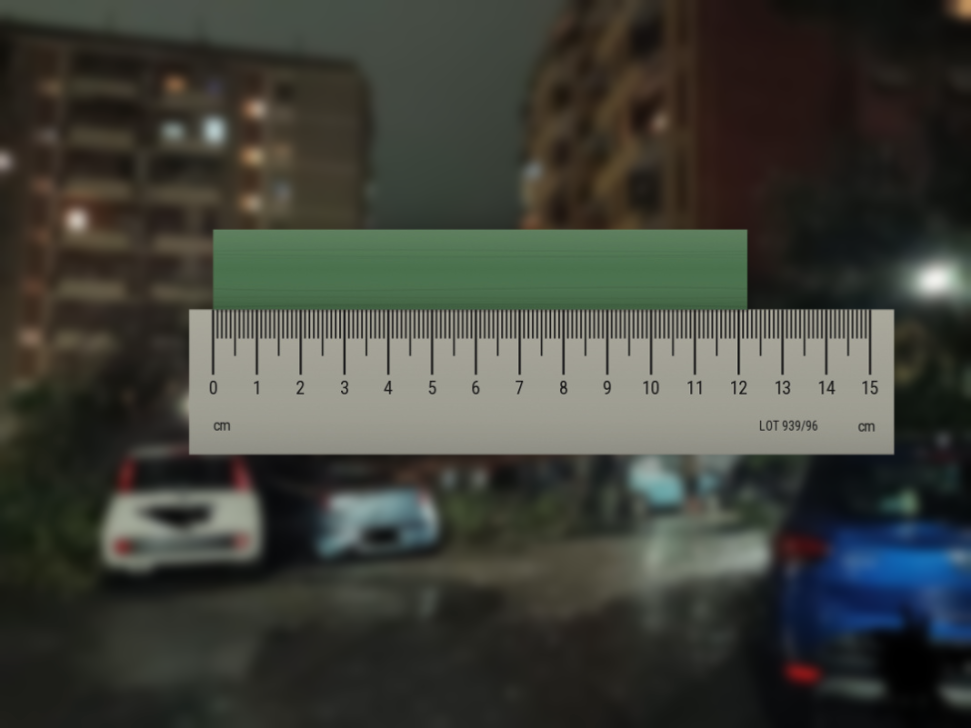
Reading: 12.2 cm
